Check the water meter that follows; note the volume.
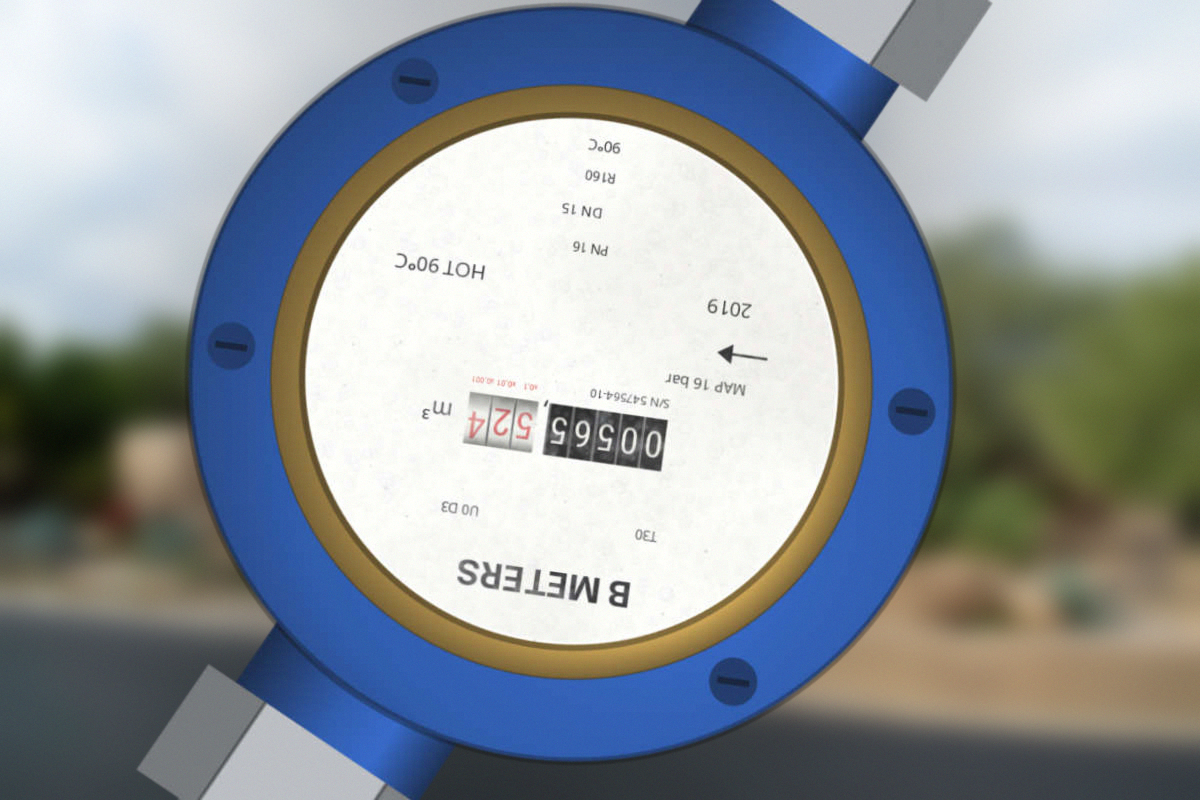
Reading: 565.524 m³
